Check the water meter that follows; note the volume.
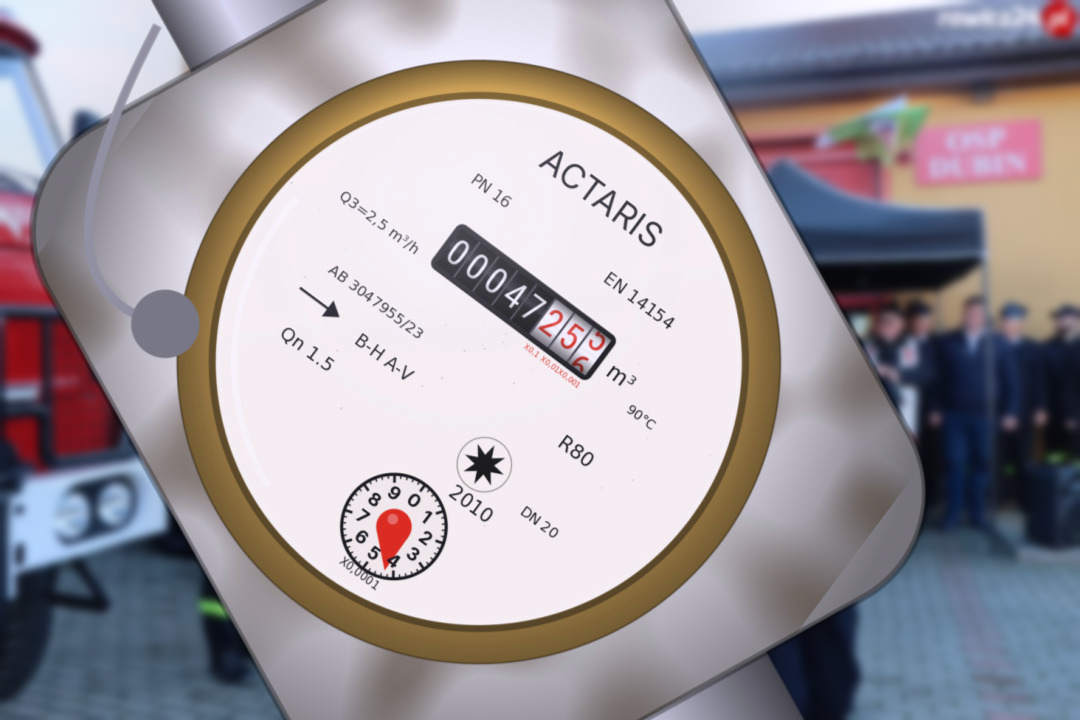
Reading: 47.2554 m³
